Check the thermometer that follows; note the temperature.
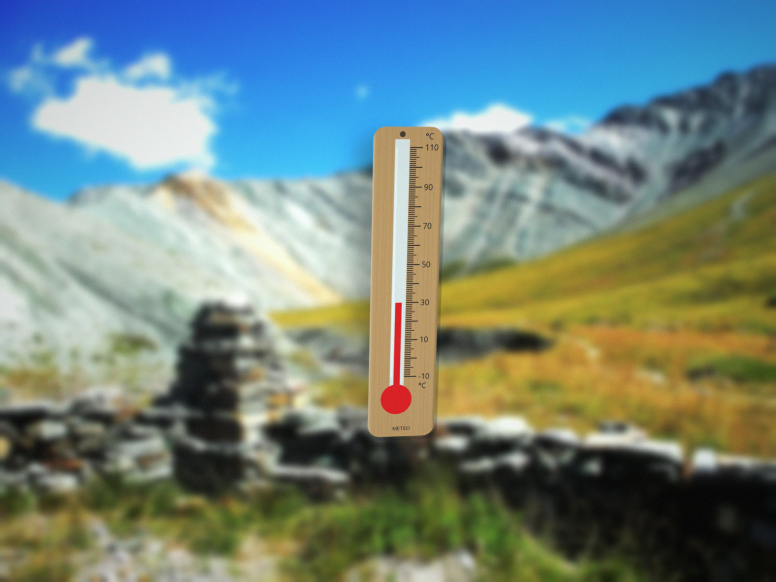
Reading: 30 °C
